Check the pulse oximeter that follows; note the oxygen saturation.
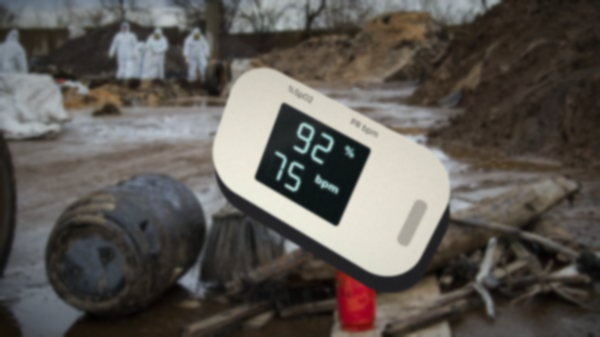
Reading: 92 %
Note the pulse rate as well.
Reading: 75 bpm
